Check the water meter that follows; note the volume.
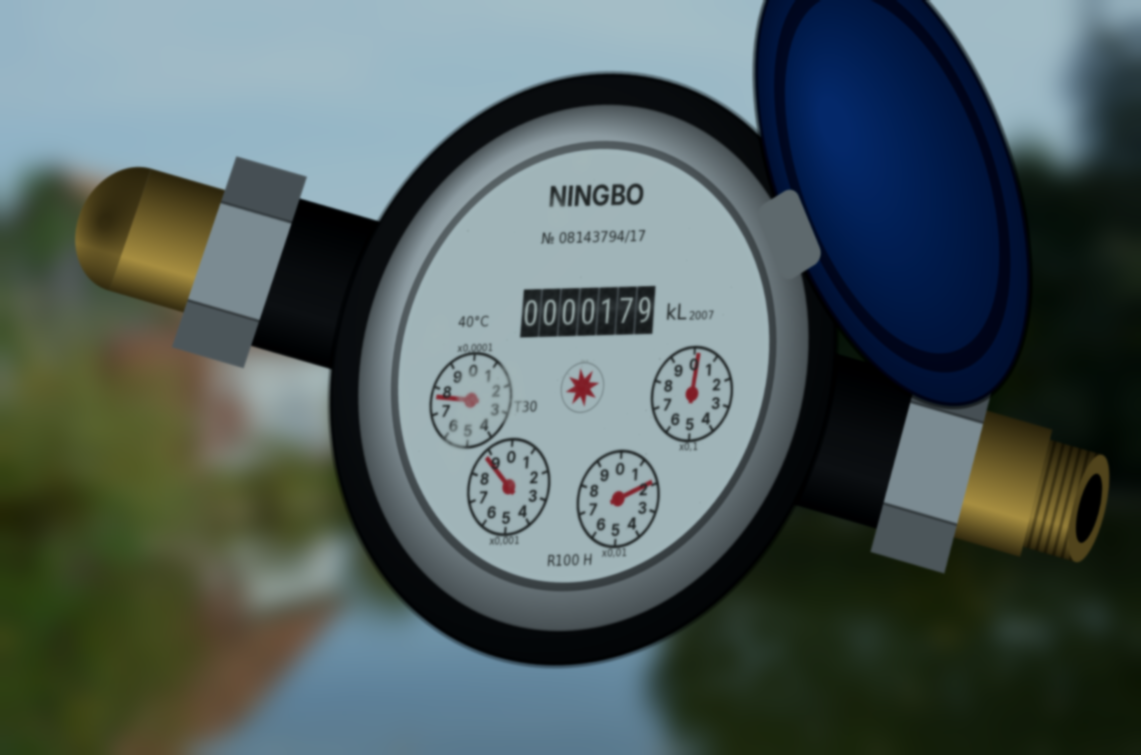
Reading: 179.0187 kL
